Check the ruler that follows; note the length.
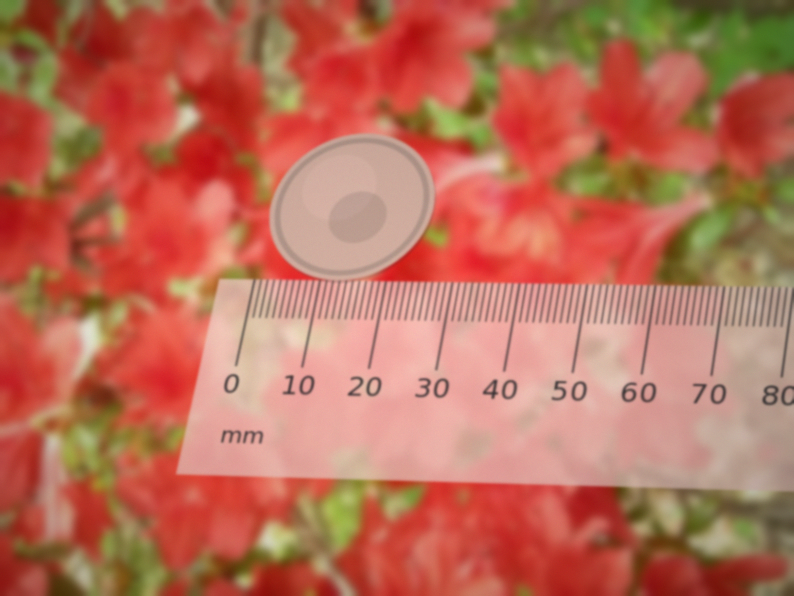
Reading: 25 mm
